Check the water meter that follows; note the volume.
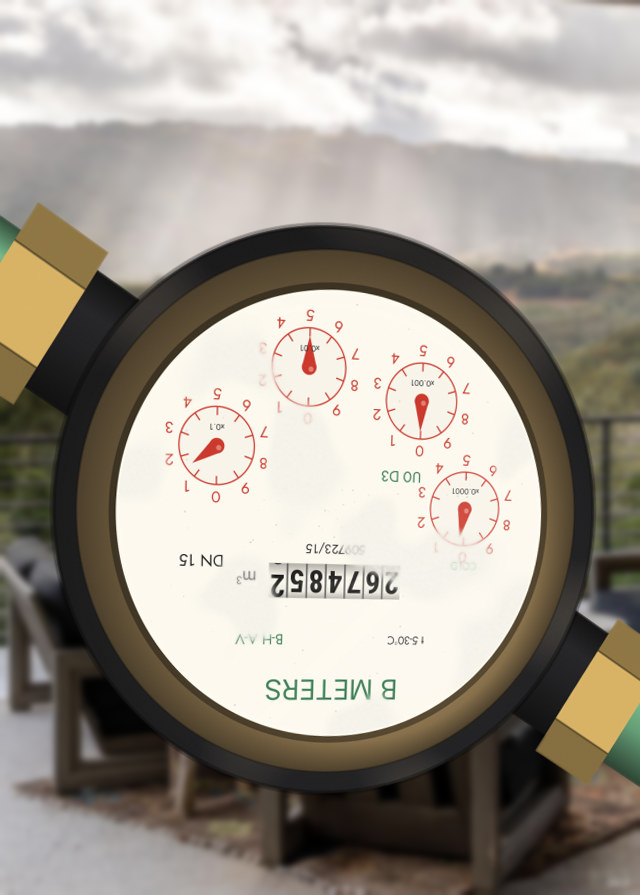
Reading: 2674852.1500 m³
